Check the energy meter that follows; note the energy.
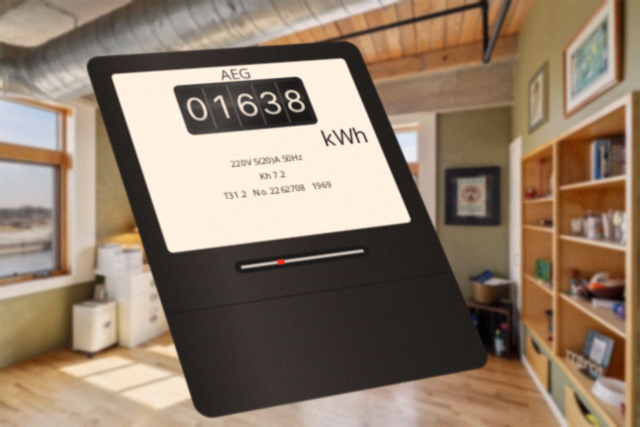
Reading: 1638 kWh
